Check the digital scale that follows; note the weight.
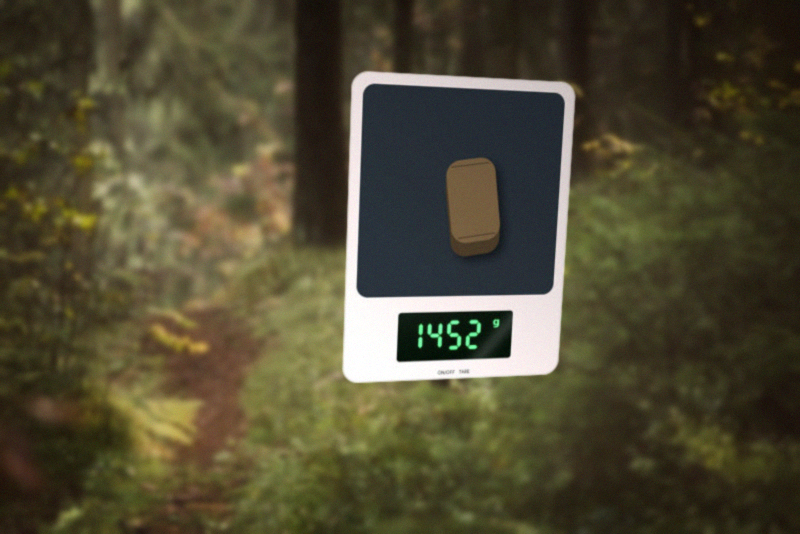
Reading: 1452 g
